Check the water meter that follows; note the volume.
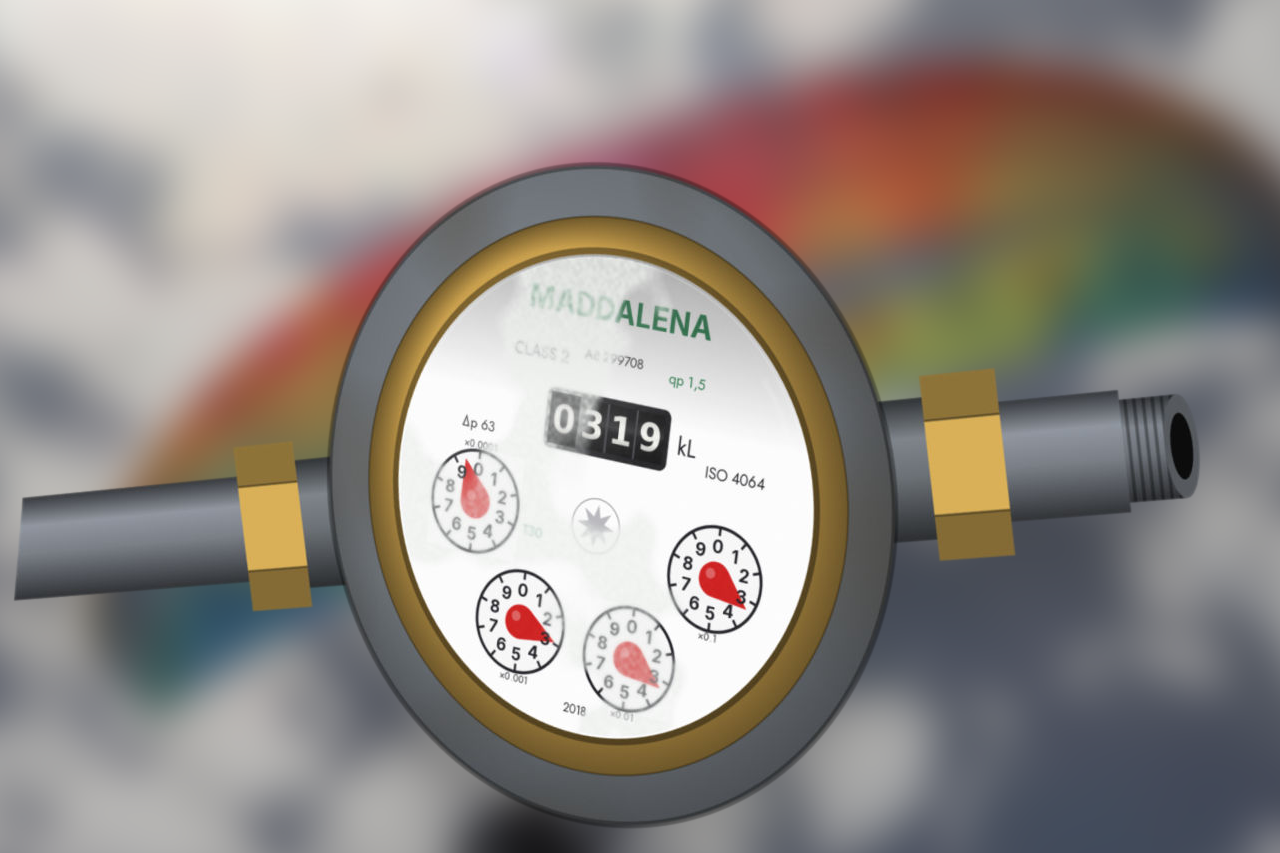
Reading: 319.3329 kL
